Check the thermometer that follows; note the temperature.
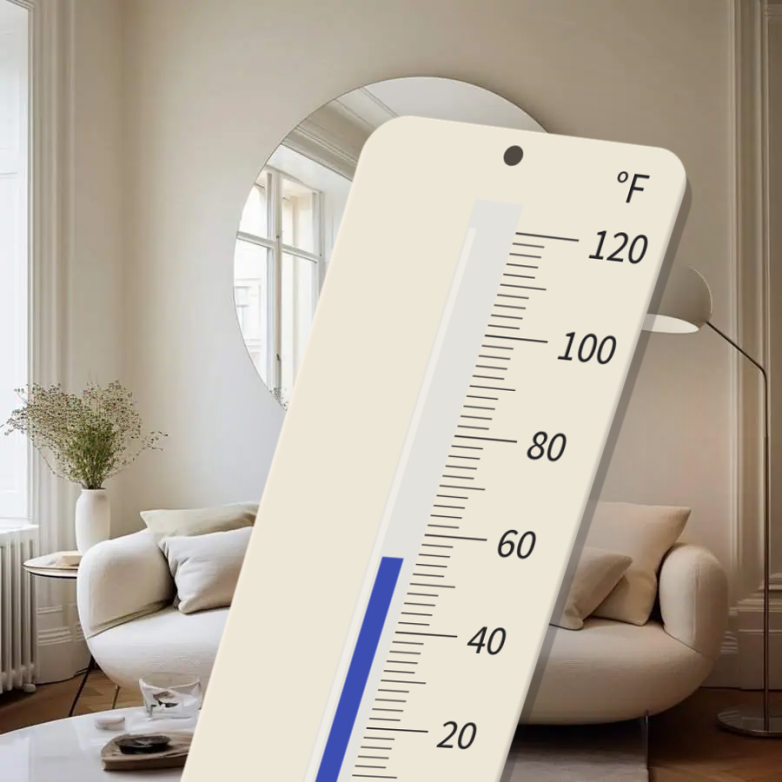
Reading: 55 °F
